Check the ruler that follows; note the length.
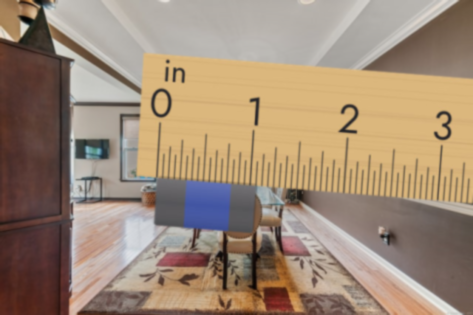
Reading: 1.0625 in
